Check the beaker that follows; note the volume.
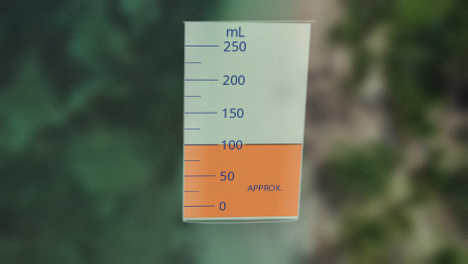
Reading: 100 mL
